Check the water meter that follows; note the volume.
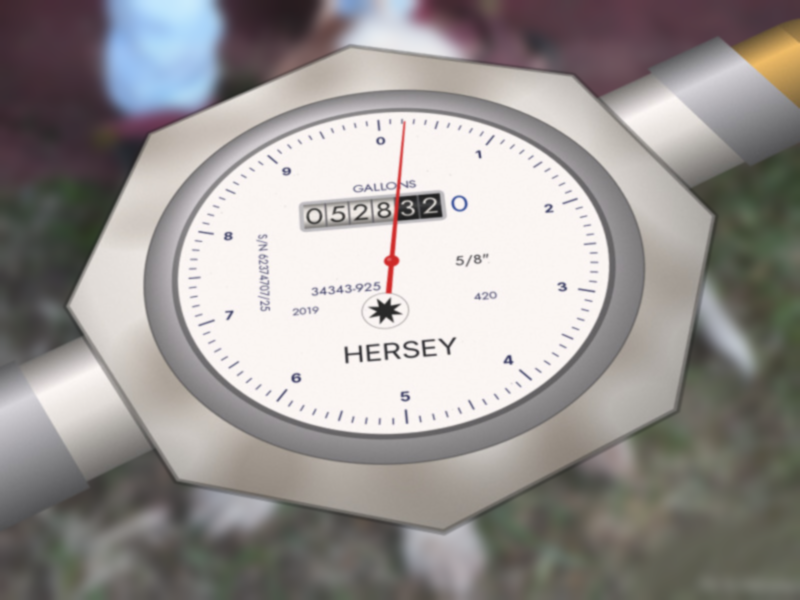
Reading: 528320.2 gal
